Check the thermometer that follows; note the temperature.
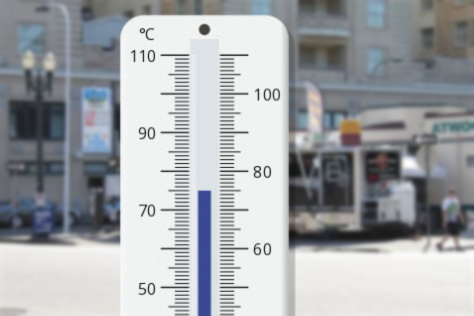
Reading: 75 °C
